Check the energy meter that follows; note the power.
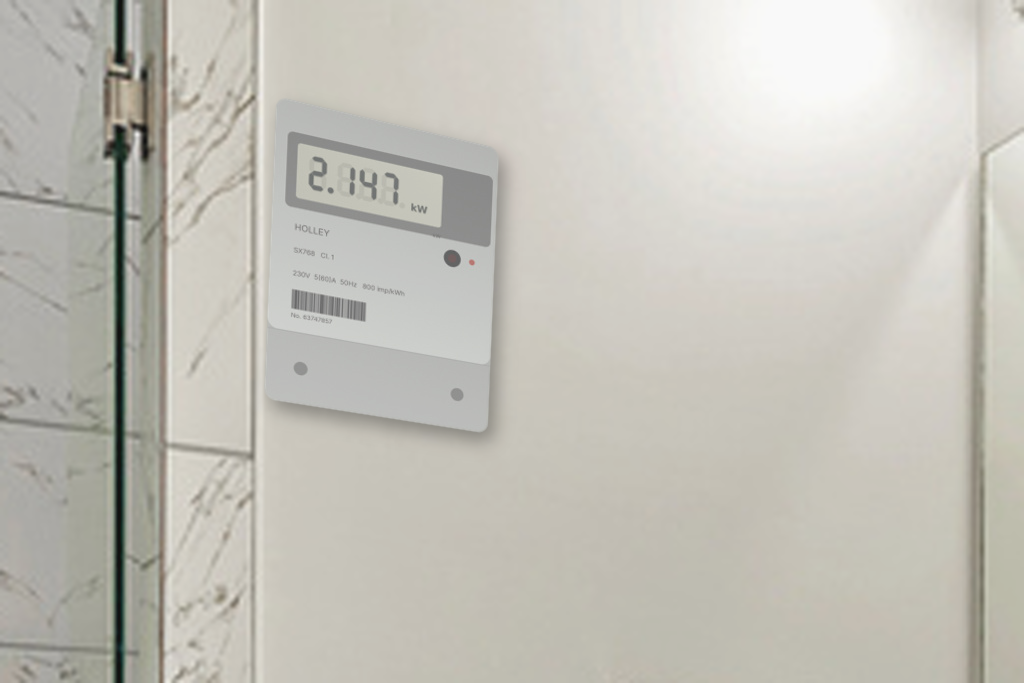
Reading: 2.147 kW
